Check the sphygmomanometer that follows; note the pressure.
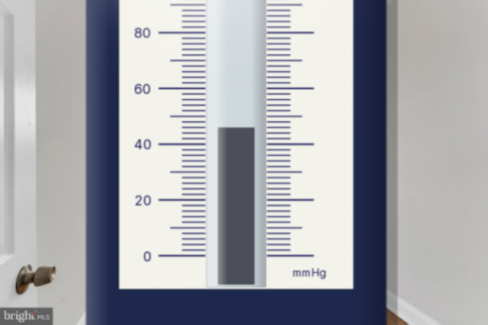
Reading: 46 mmHg
